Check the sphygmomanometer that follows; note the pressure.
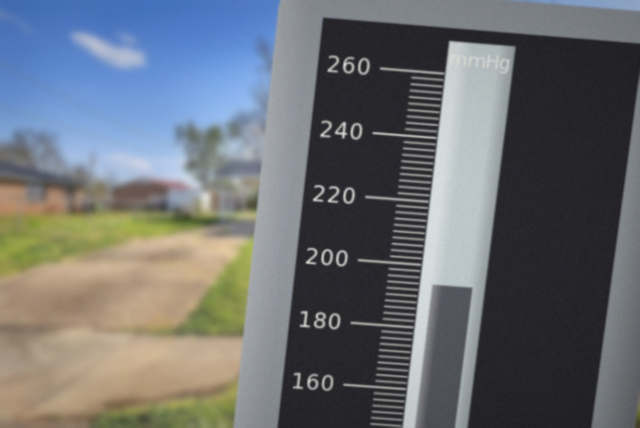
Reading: 194 mmHg
